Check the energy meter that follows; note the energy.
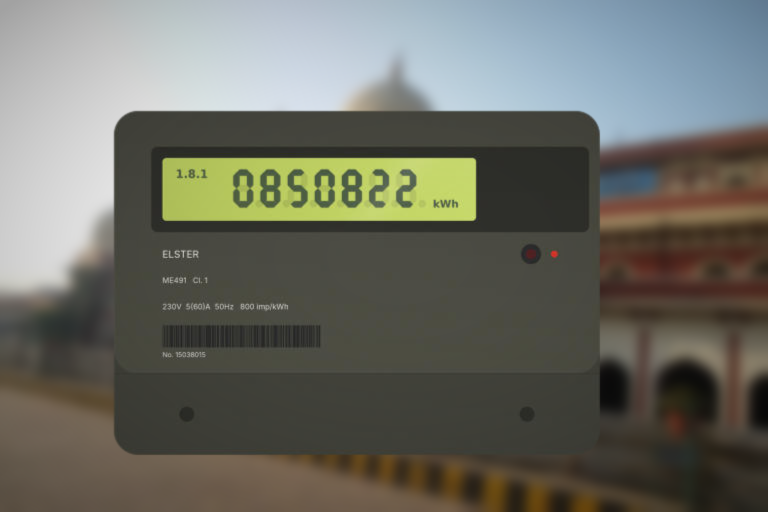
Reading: 850822 kWh
